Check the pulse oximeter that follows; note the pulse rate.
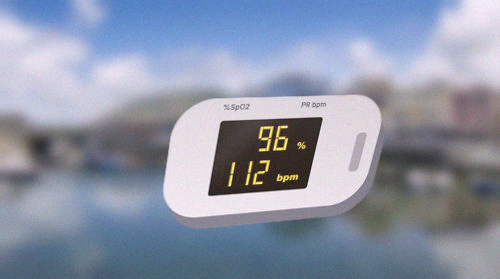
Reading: 112 bpm
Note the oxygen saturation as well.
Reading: 96 %
